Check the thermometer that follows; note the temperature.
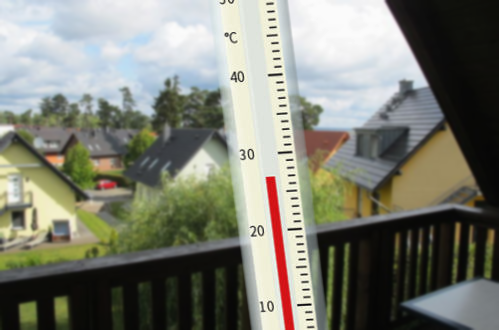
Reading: 27 °C
